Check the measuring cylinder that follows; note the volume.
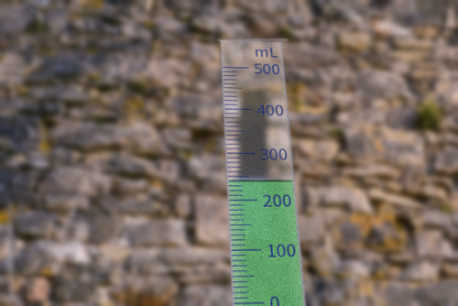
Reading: 240 mL
